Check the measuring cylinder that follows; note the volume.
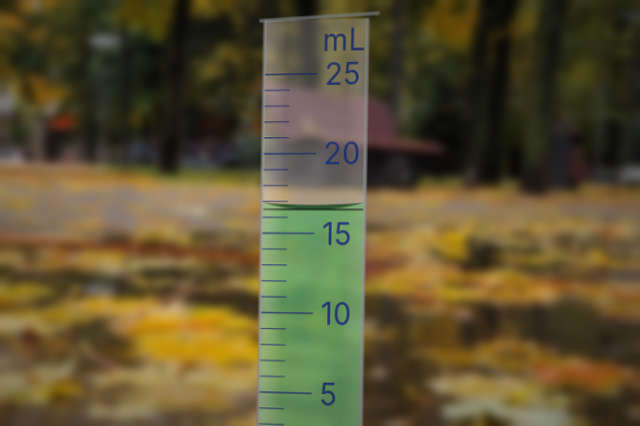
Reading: 16.5 mL
